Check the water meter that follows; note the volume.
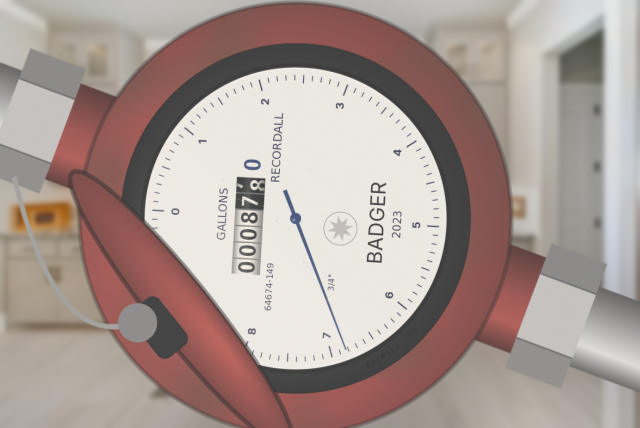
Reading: 8776.8 gal
